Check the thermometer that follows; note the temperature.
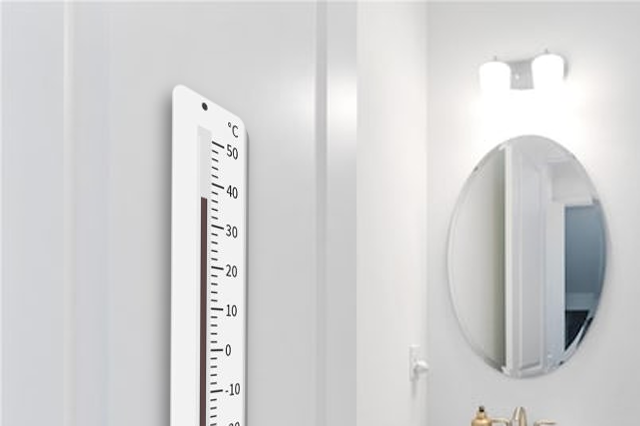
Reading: 36 °C
